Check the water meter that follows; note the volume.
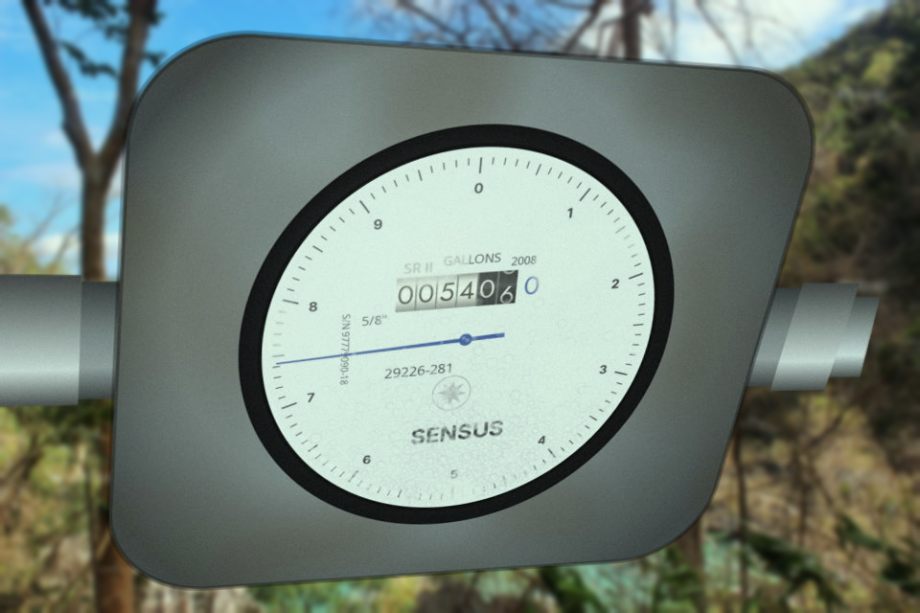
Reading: 54057.4 gal
